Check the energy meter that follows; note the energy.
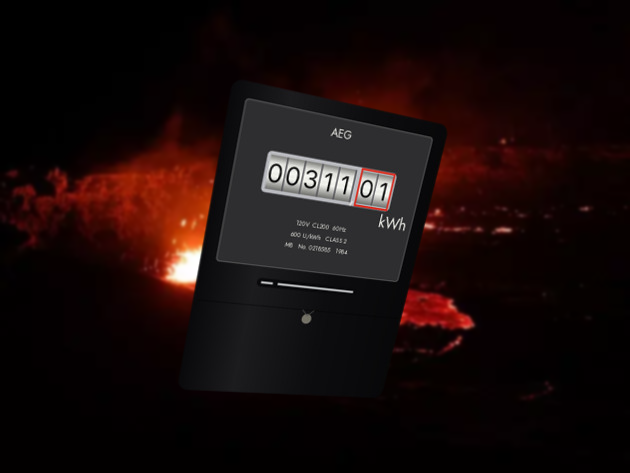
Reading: 311.01 kWh
